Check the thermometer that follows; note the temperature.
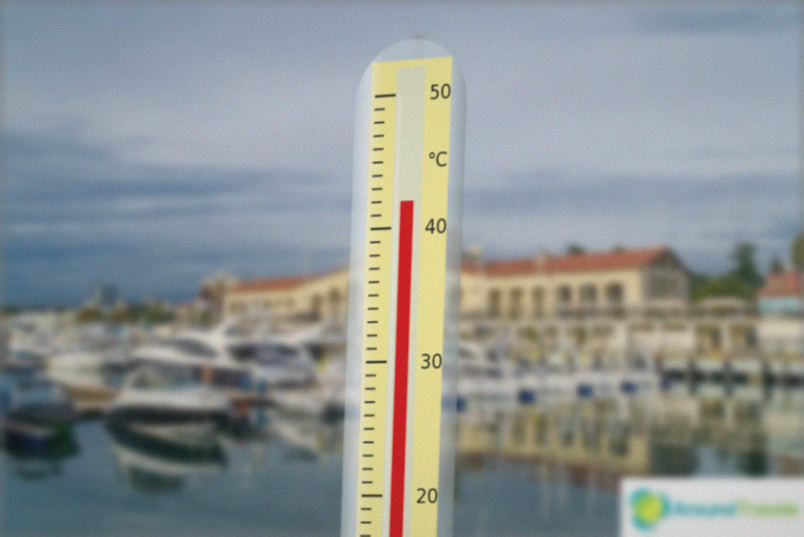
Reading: 42 °C
